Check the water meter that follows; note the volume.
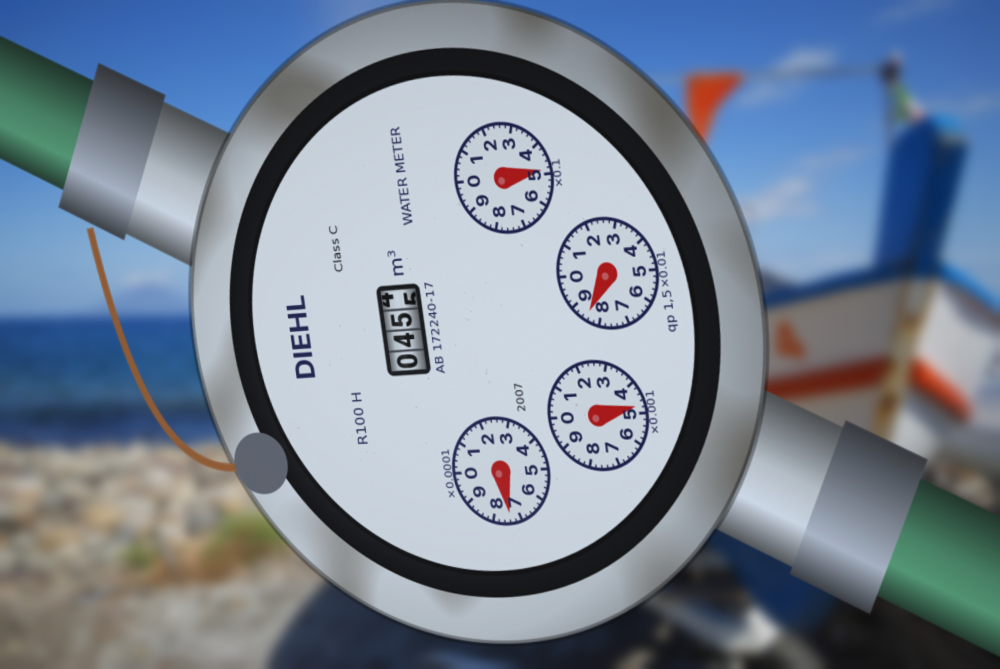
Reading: 454.4847 m³
